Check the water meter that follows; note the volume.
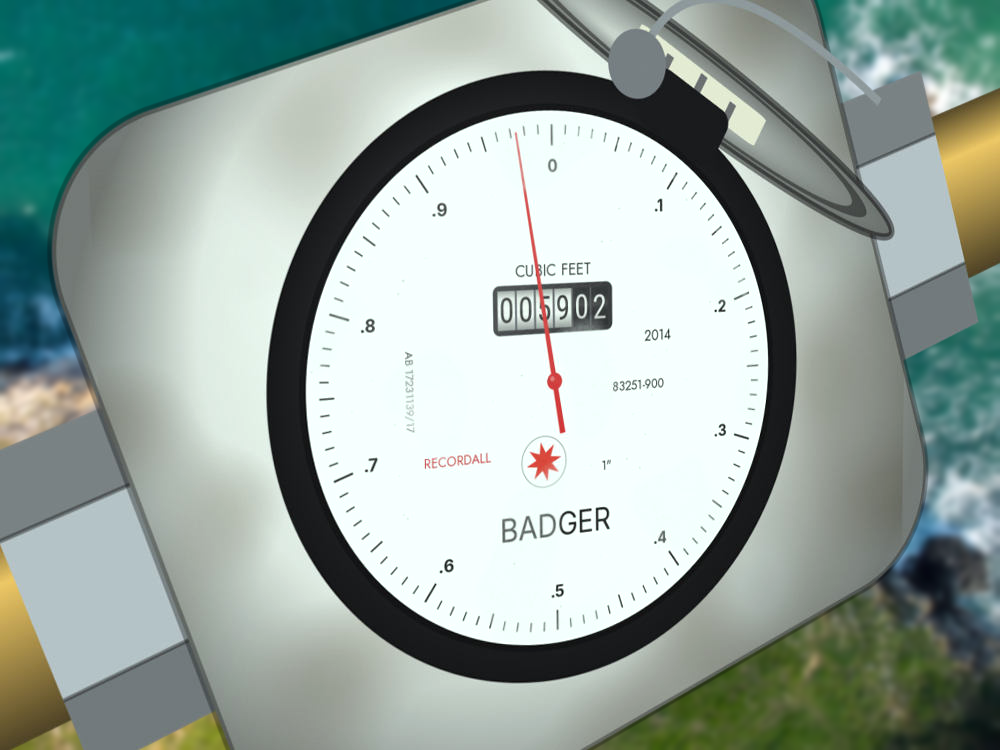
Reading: 5901.97 ft³
